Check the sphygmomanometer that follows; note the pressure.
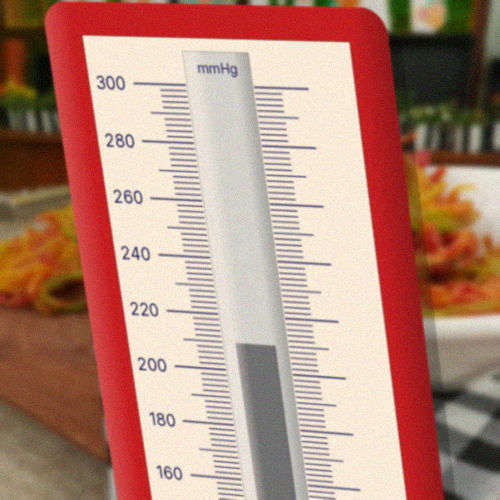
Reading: 210 mmHg
